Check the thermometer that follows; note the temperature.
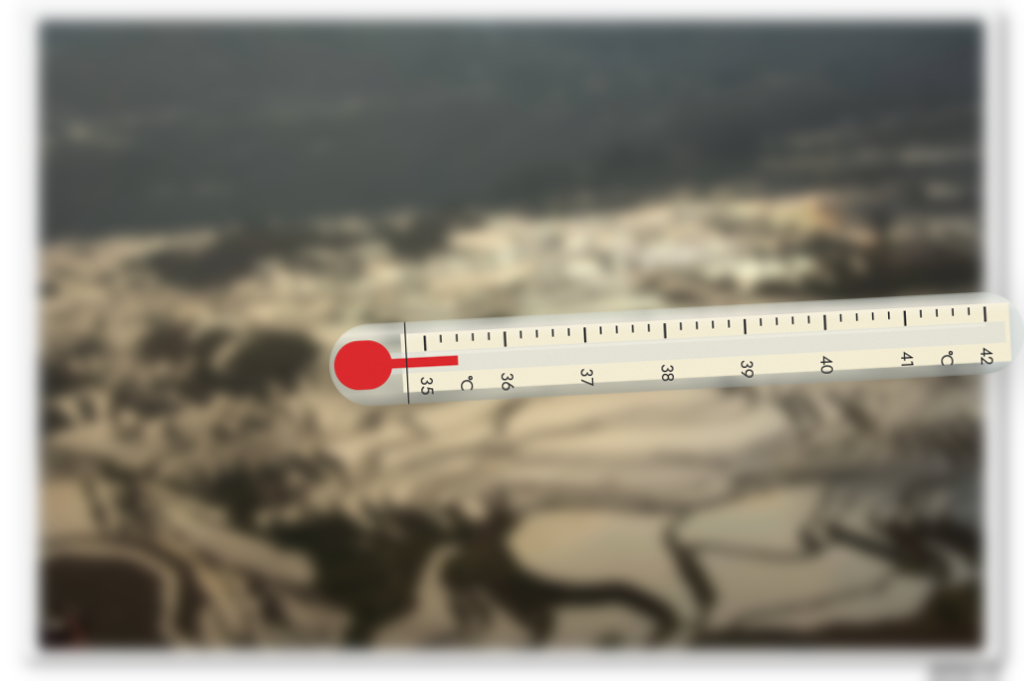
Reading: 35.4 °C
